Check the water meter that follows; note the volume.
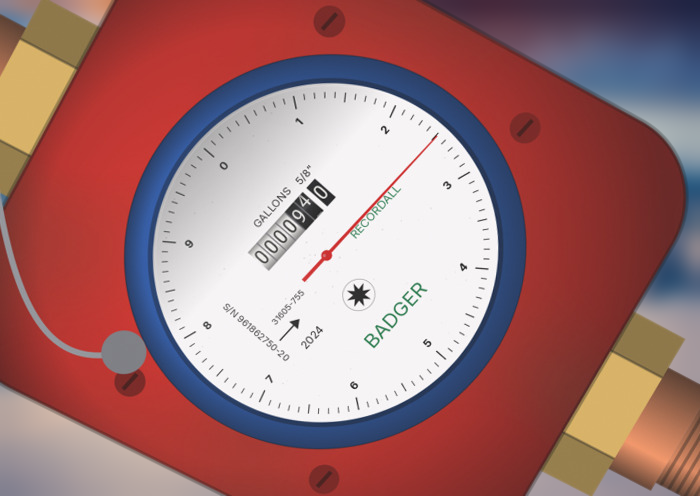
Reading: 942.5 gal
